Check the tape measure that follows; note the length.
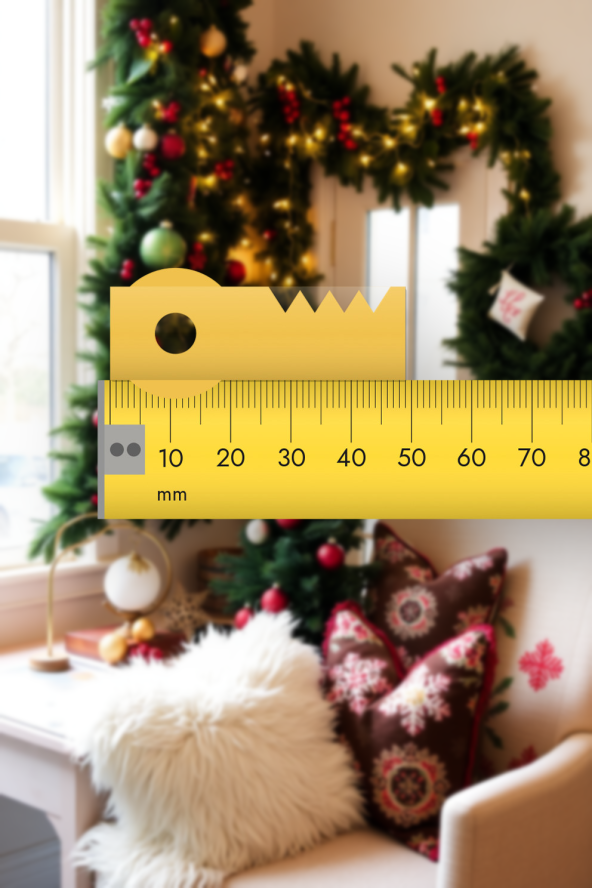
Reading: 49 mm
